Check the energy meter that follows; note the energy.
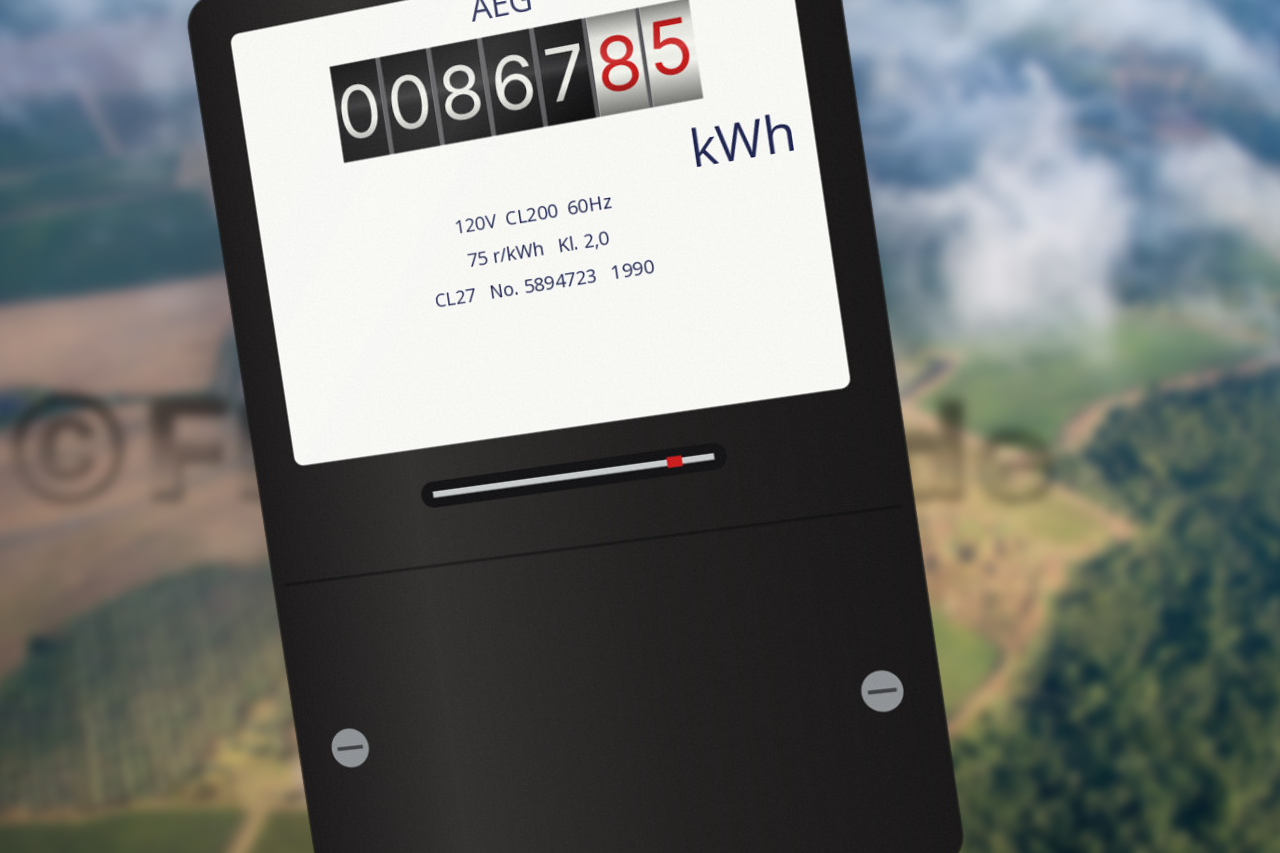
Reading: 867.85 kWh
